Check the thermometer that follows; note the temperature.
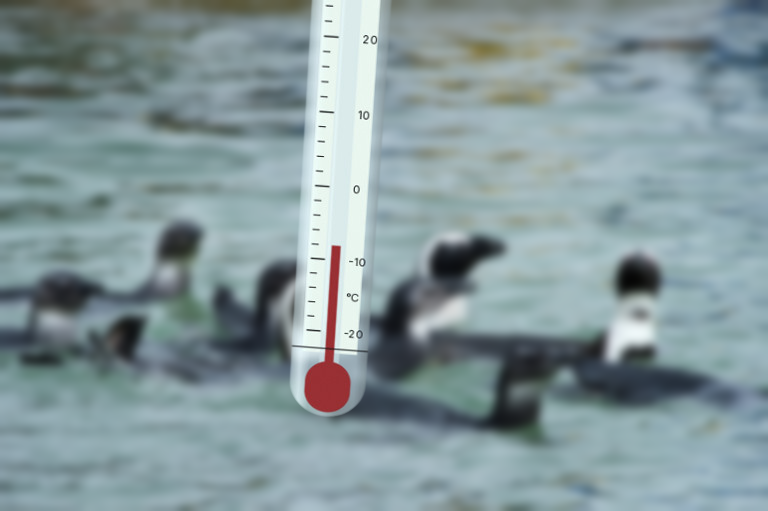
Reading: -8 °C
